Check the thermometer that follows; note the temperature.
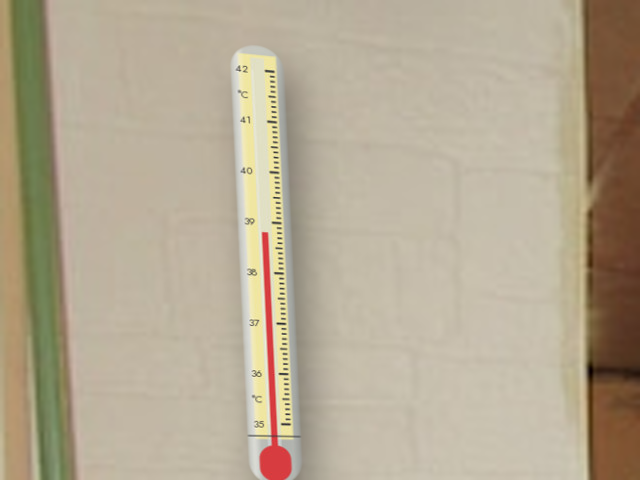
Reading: 38.8 °C
